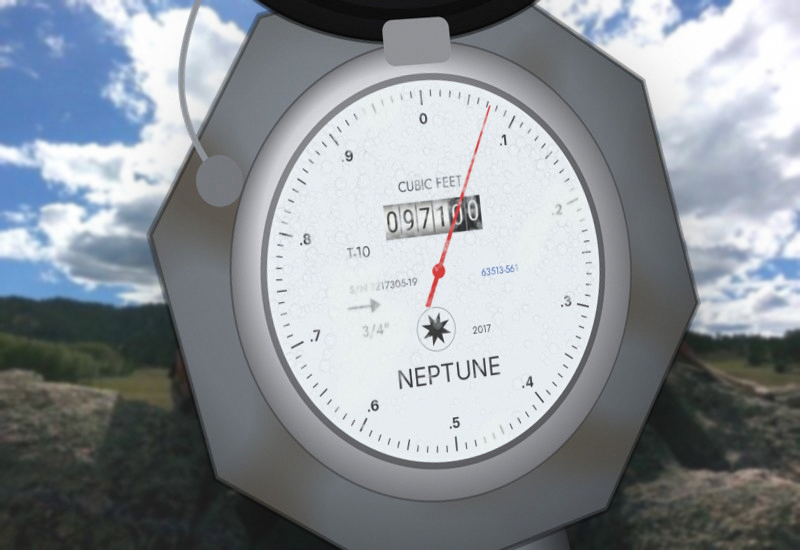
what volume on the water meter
97100.07 ft³
